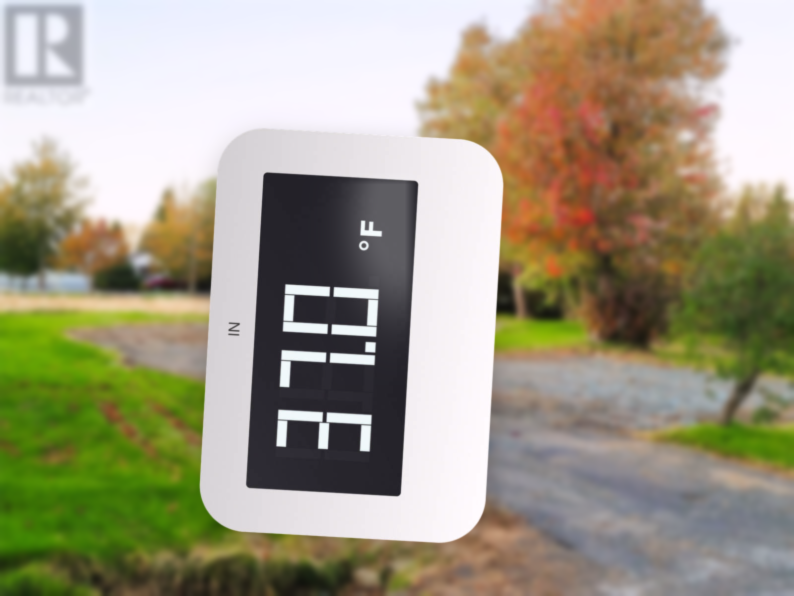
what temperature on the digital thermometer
37.0 °F
